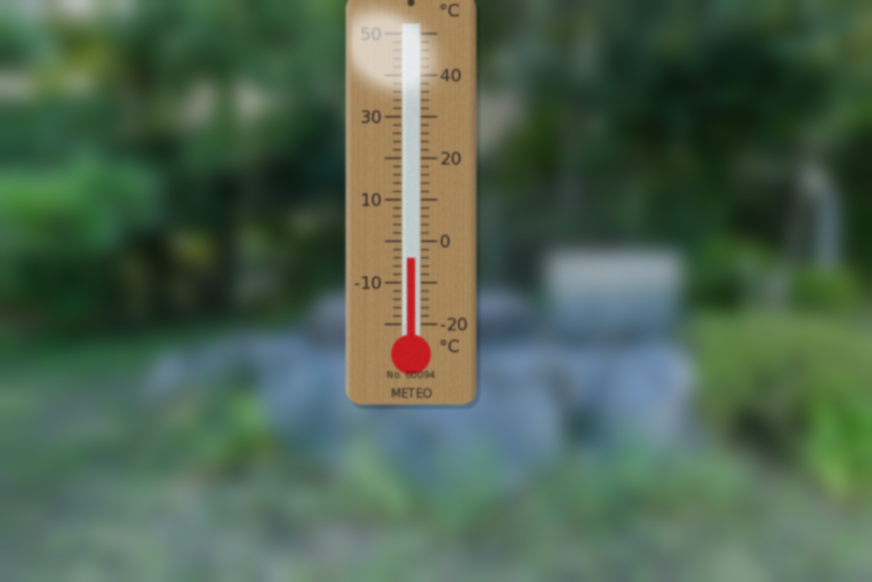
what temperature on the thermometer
-4 °C
